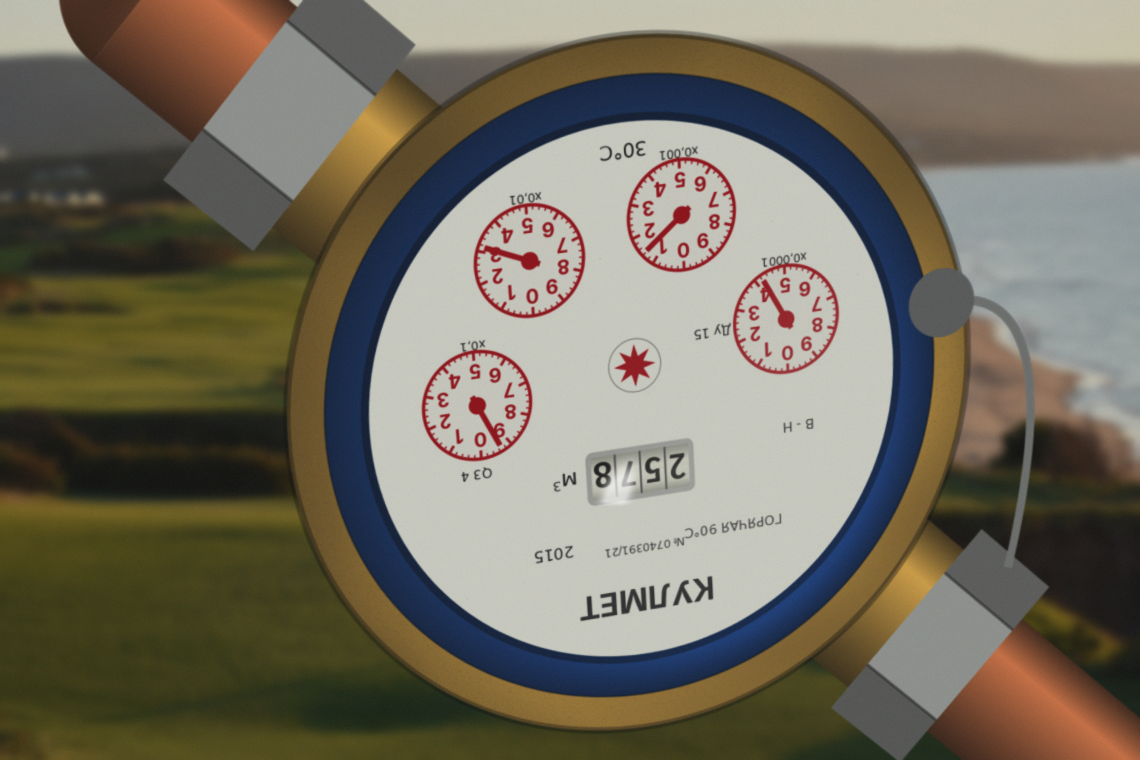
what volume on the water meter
2577.9314 m³
